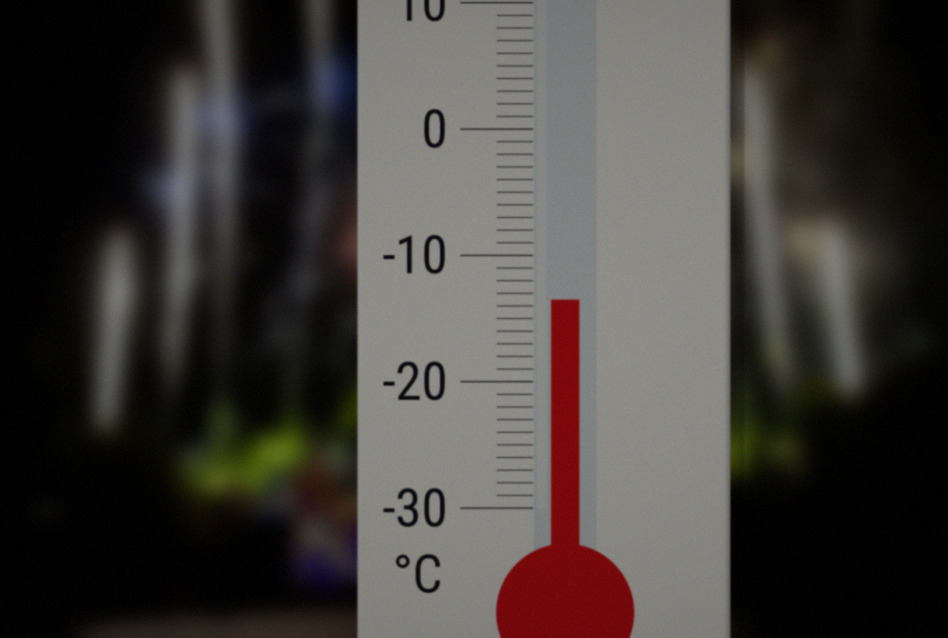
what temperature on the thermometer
-13.5 °C
